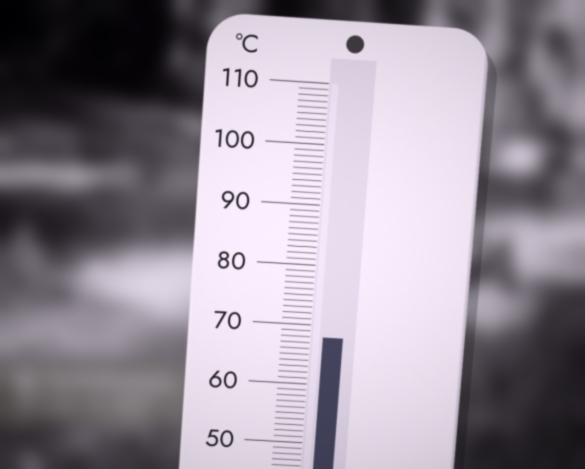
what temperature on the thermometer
68 °C
